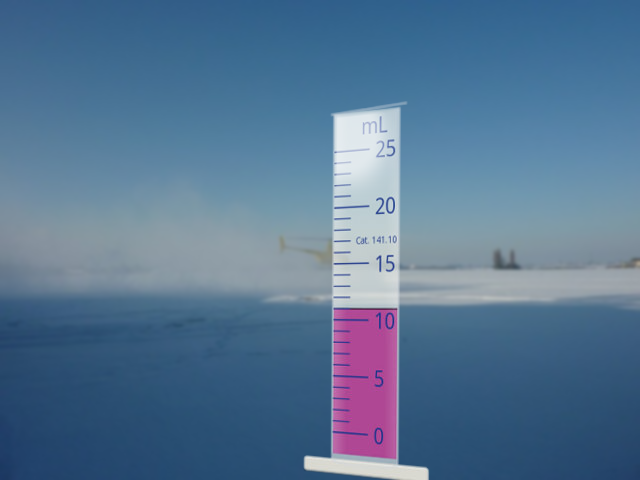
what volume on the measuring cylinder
11 mL
